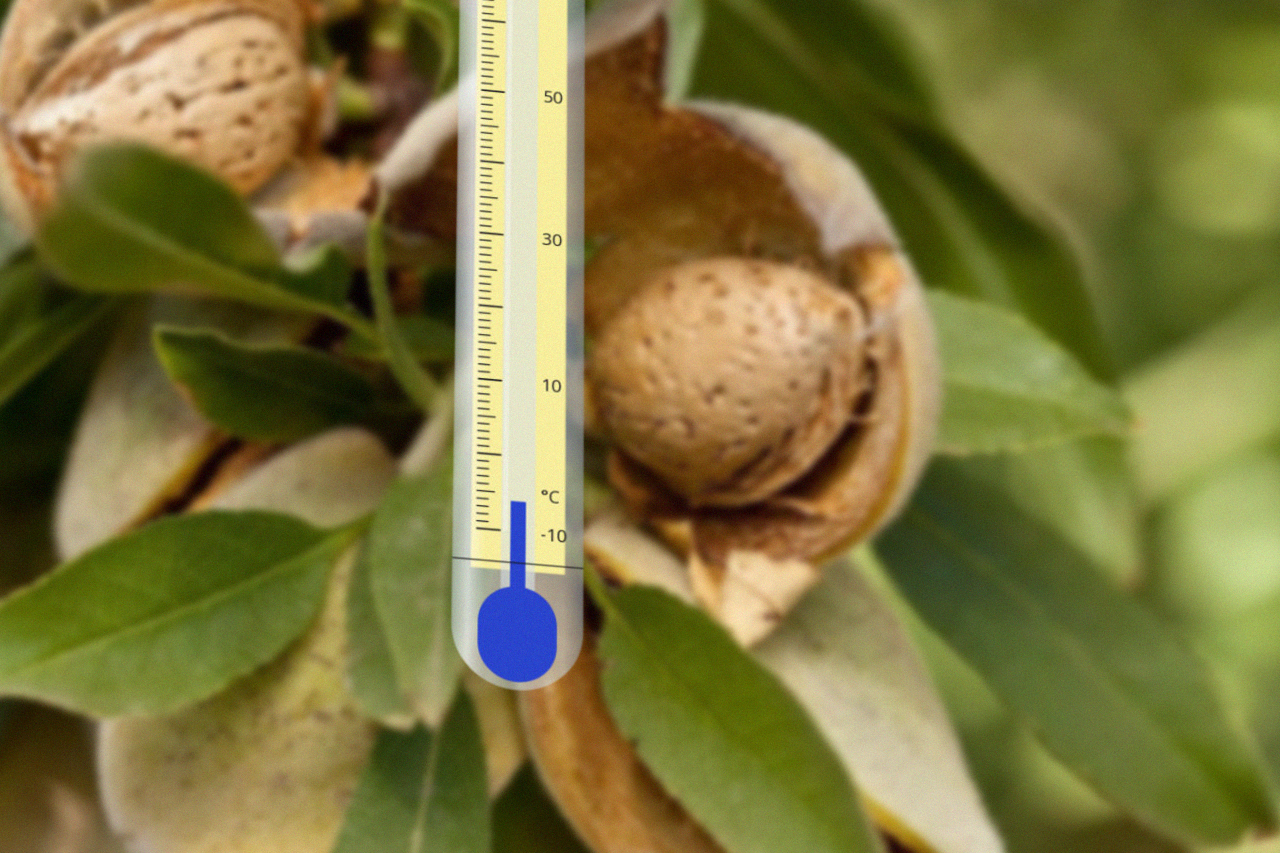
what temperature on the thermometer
-6 °C
